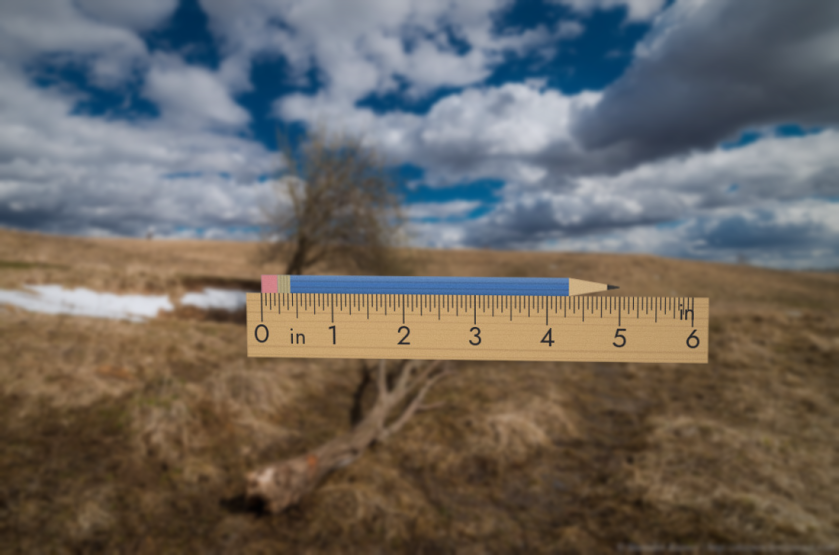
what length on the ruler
5 in
